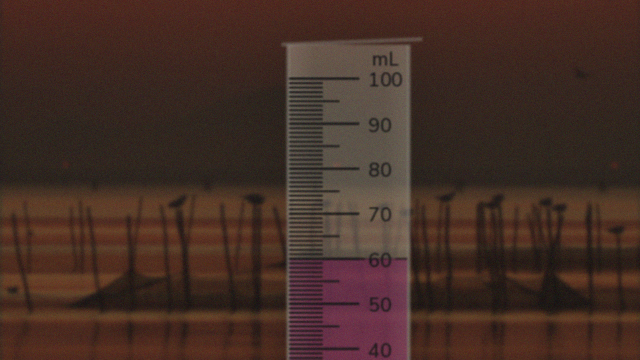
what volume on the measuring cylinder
60 mL
